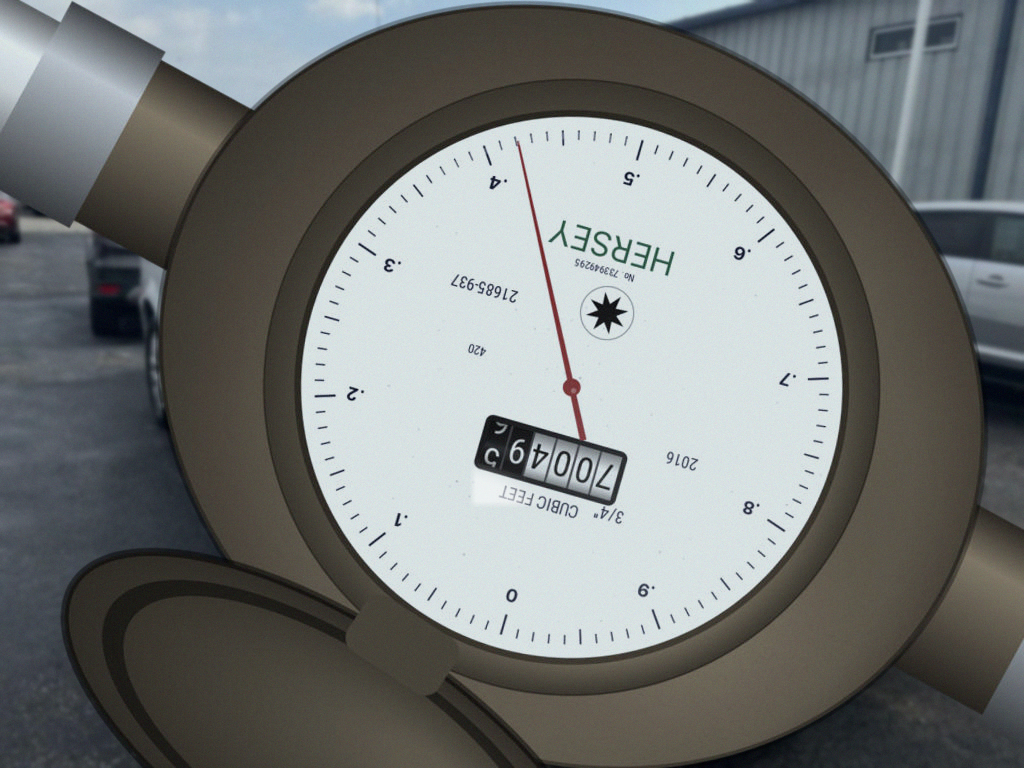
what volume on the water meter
700495.42 ft³
